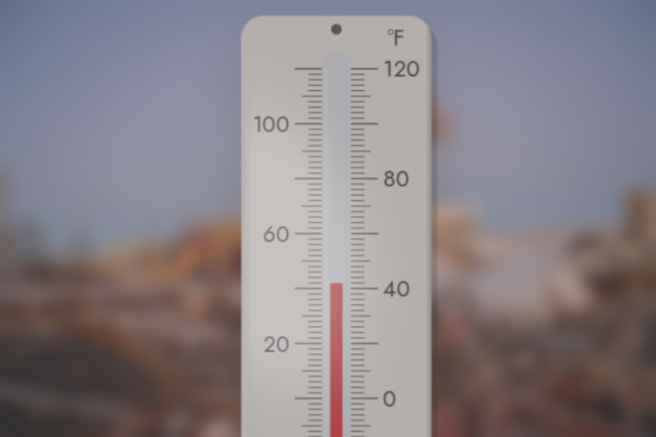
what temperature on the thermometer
42 °F
